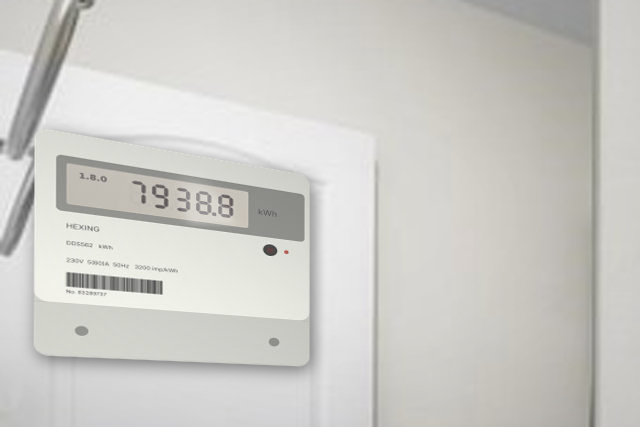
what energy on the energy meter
7938.8 kWh
